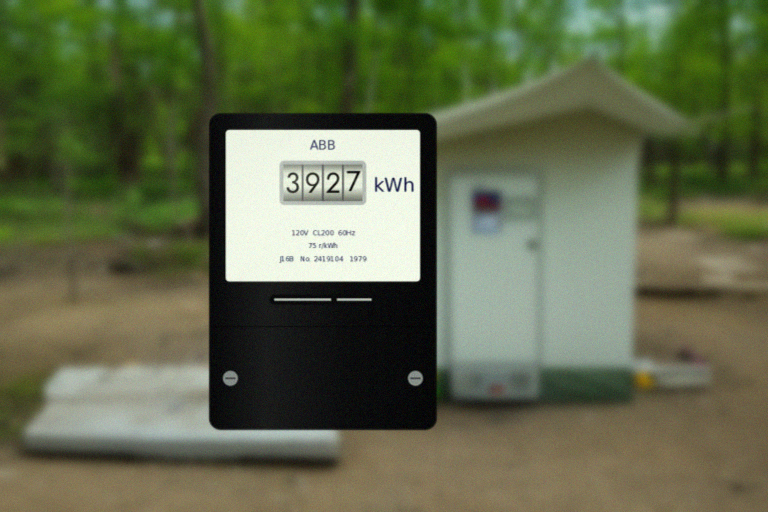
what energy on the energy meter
3927 kWh
